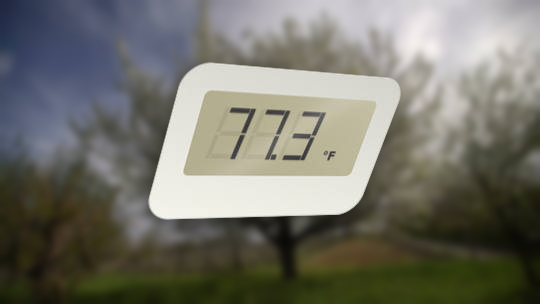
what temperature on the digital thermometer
77.3 °F
